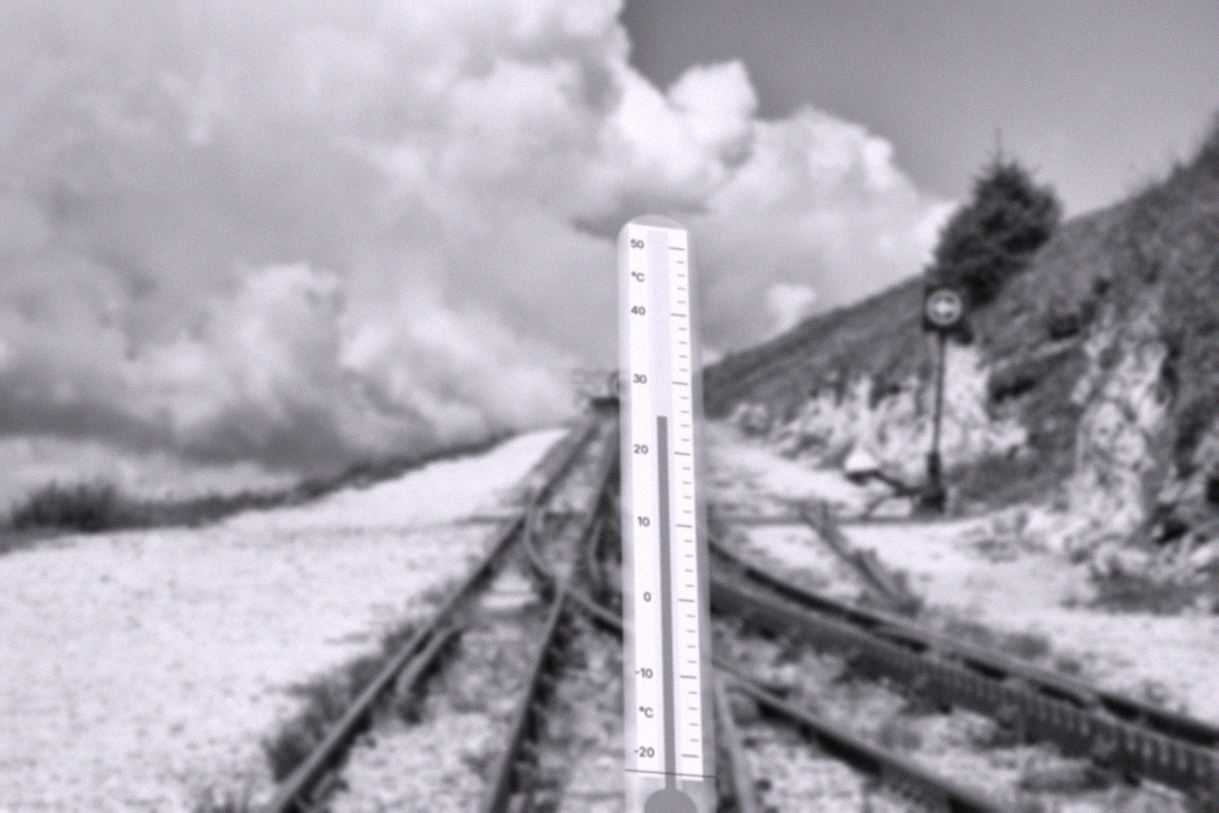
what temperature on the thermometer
25 °C
